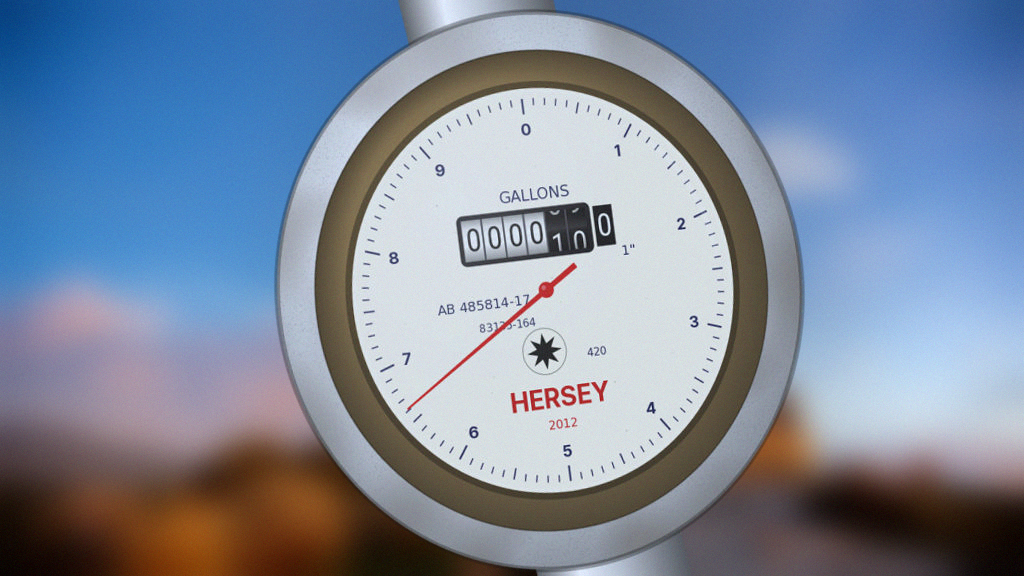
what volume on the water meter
96.6 gal
